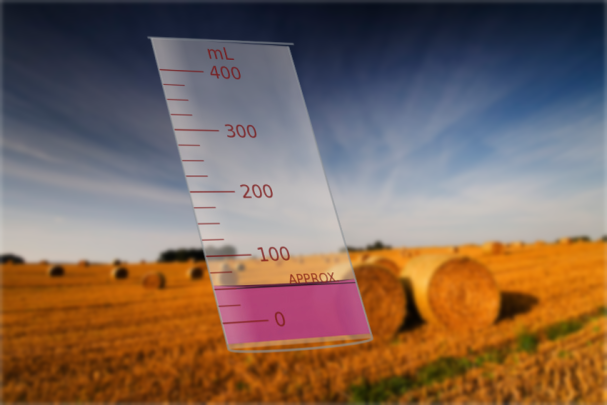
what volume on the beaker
50 mL
